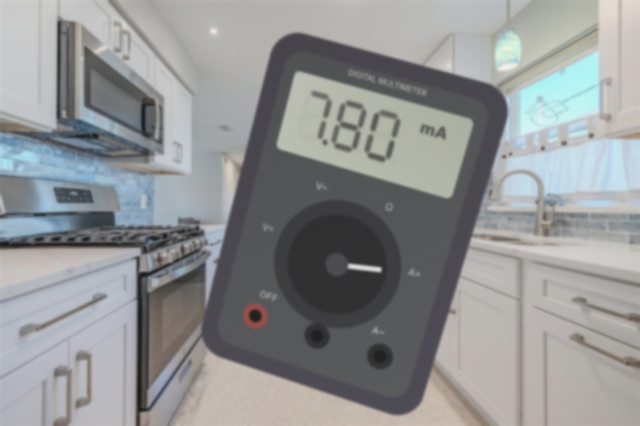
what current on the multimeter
7.80 mA
